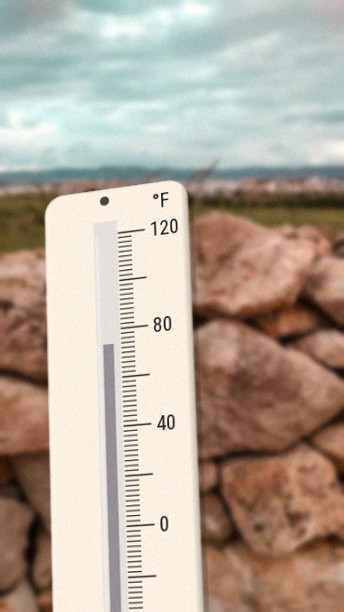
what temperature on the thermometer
74 °F
